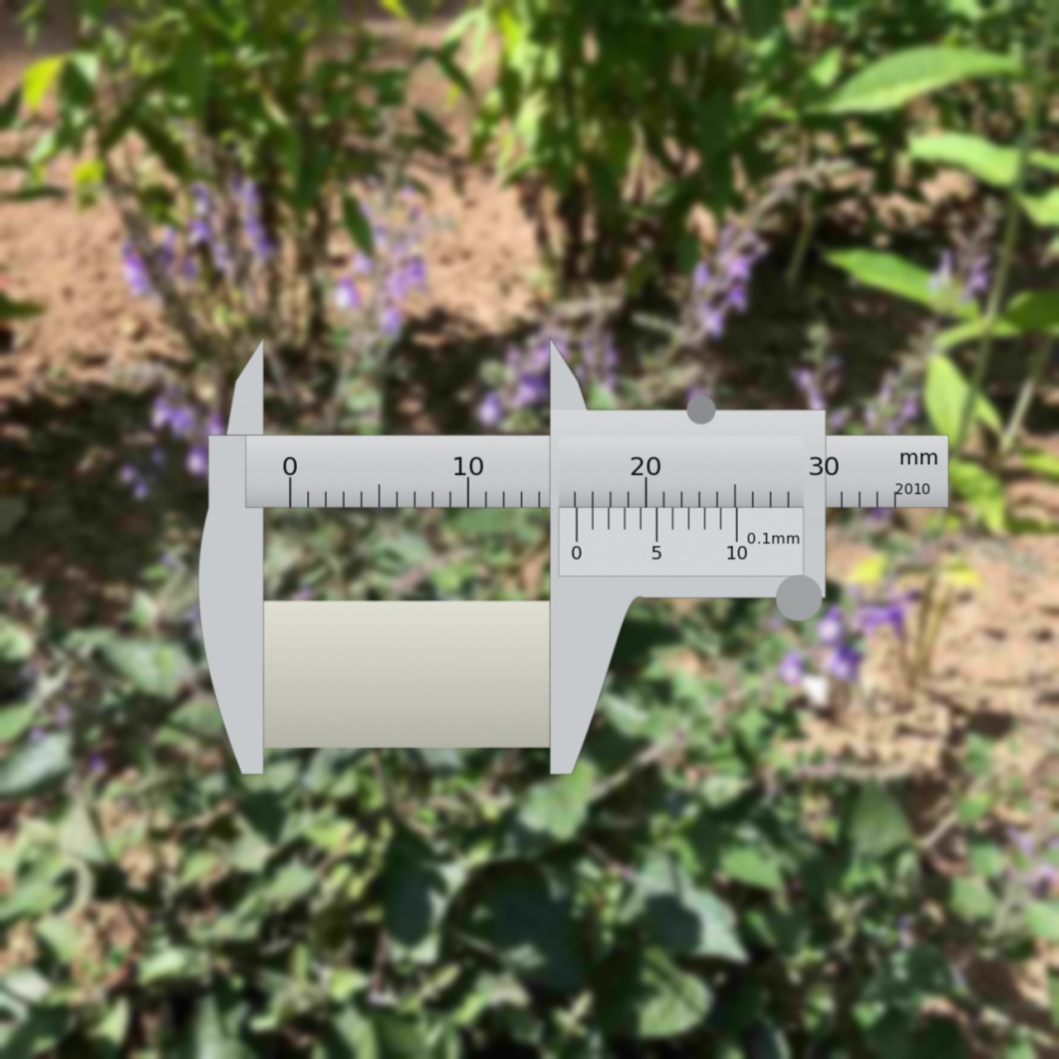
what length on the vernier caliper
16.1 mm
